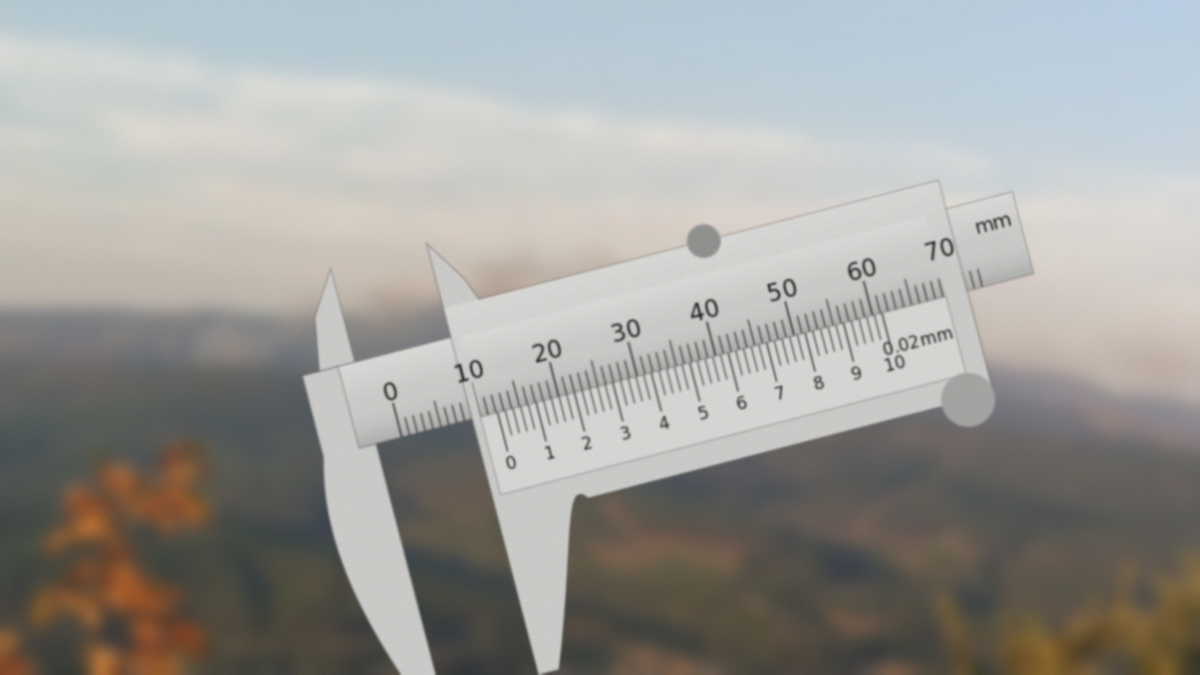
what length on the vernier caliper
12.2 mm
